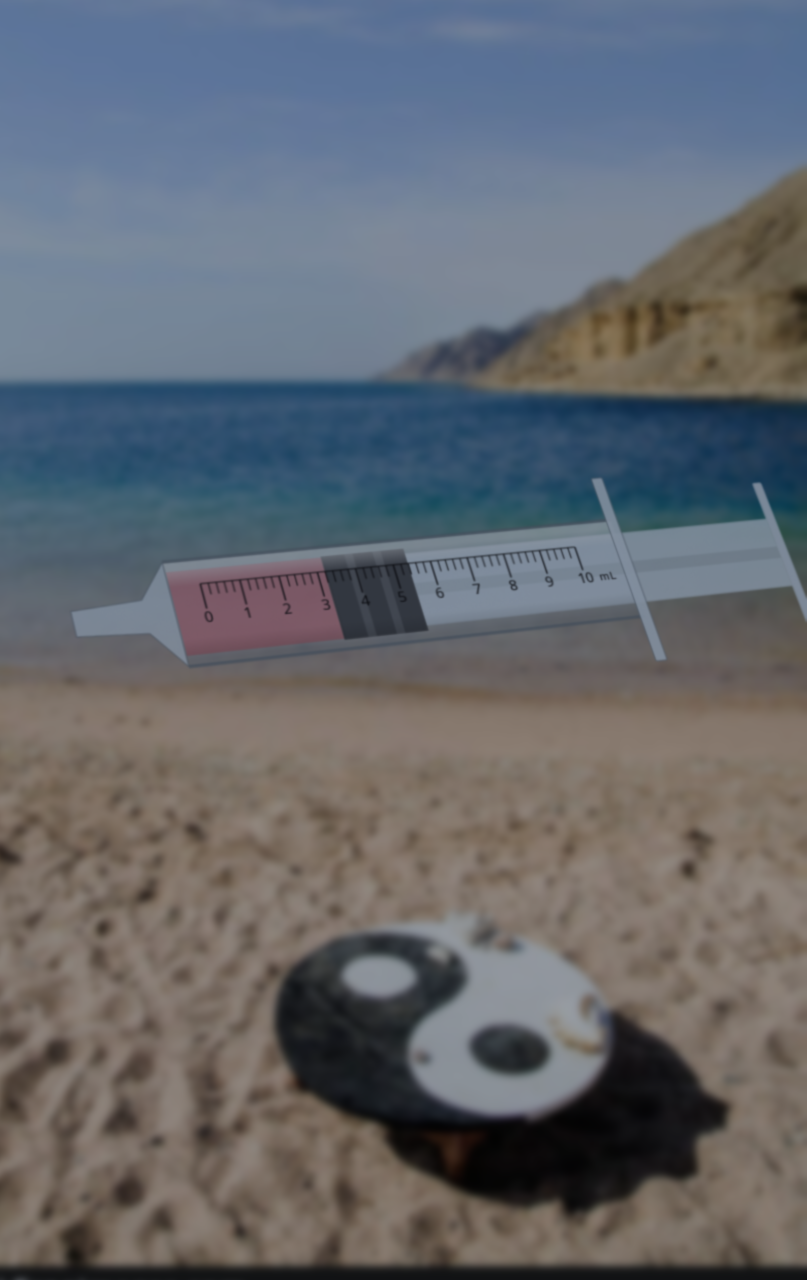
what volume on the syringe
3.2 mL
